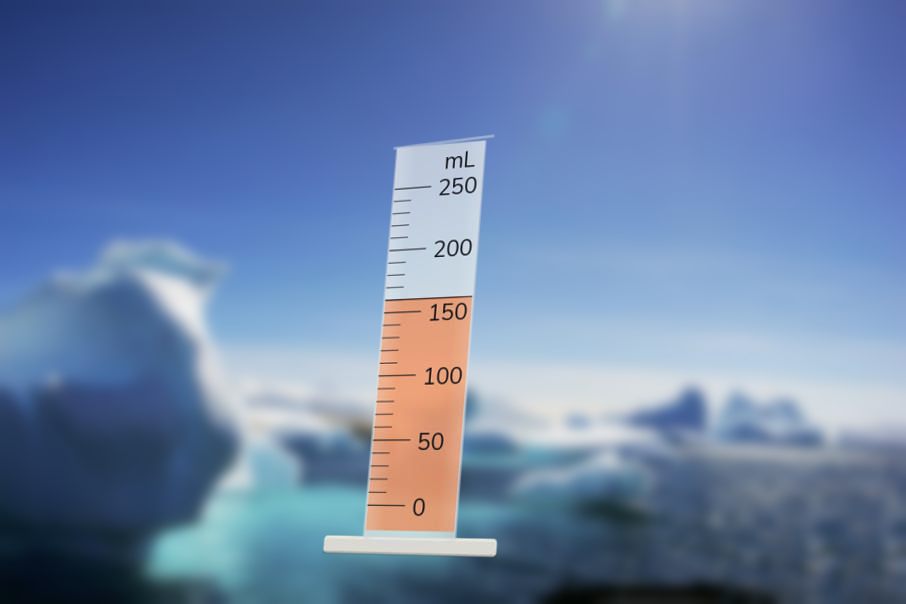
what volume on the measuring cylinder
160 mL
